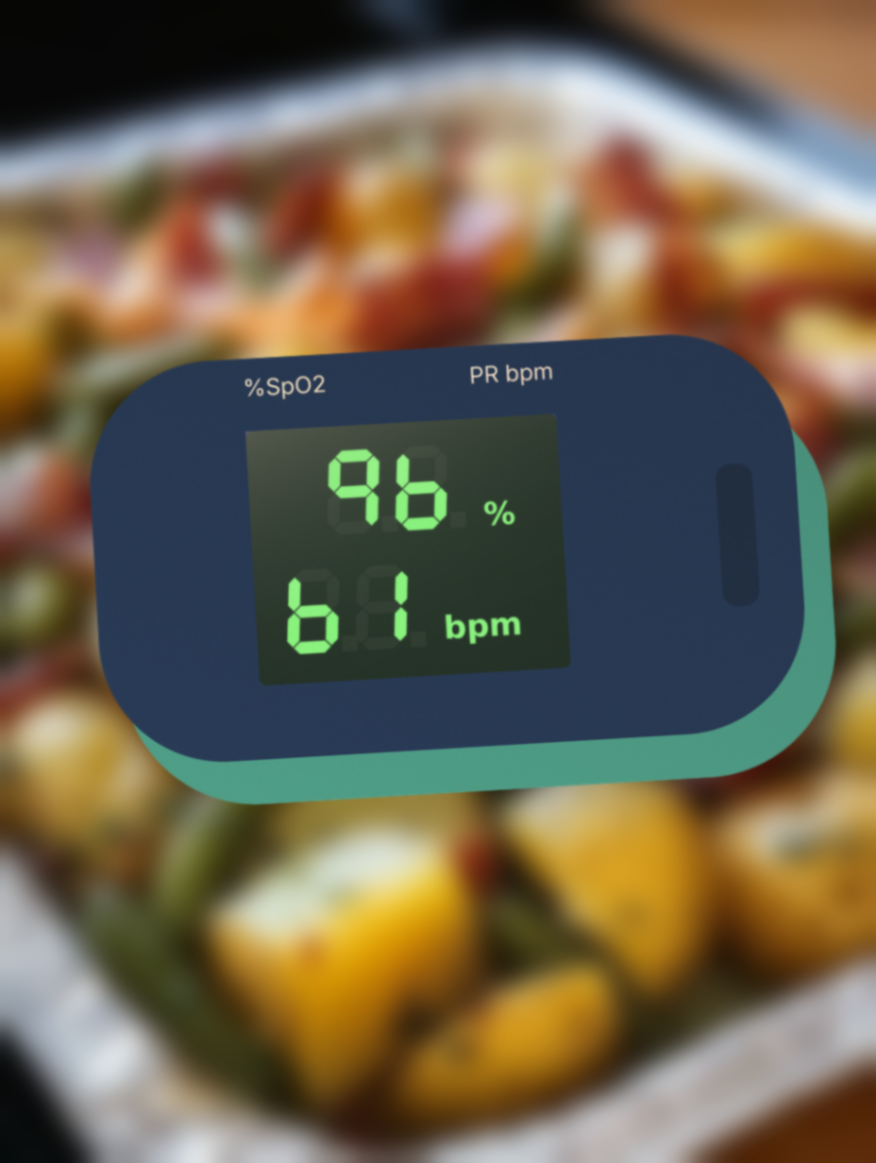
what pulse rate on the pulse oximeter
61 bpm
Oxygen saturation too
96 %
